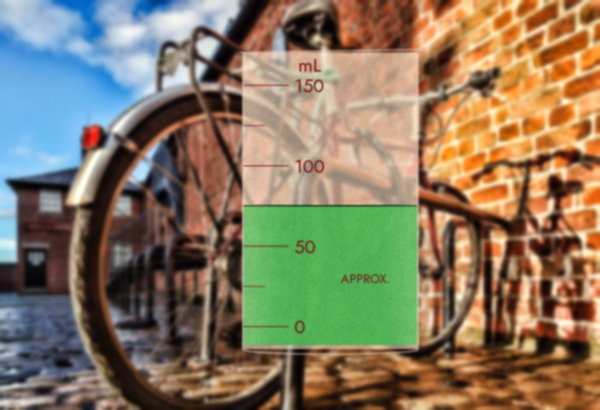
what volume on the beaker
75 mL
